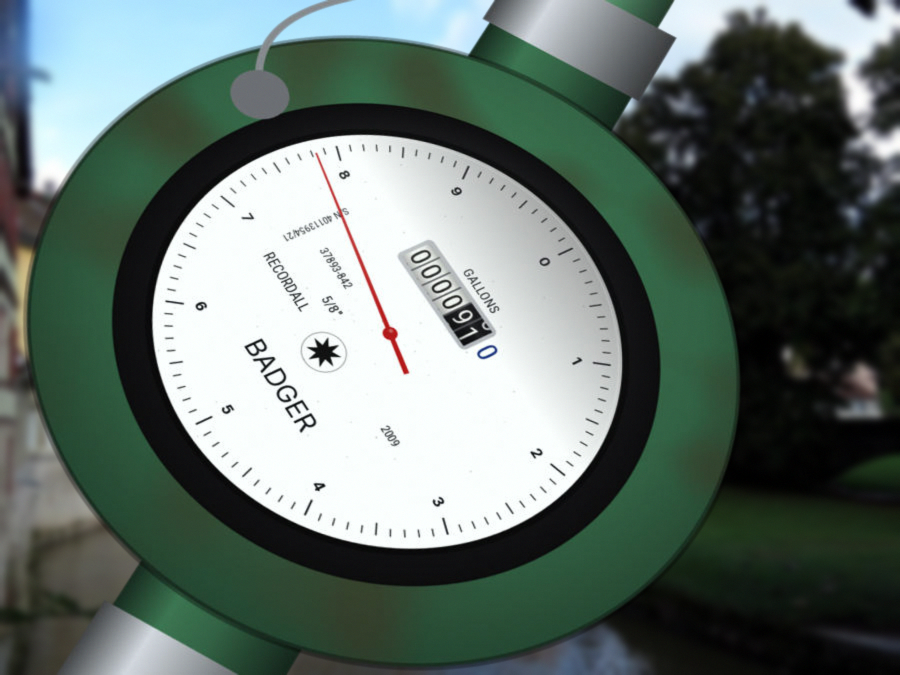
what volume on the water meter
907.8 gal
